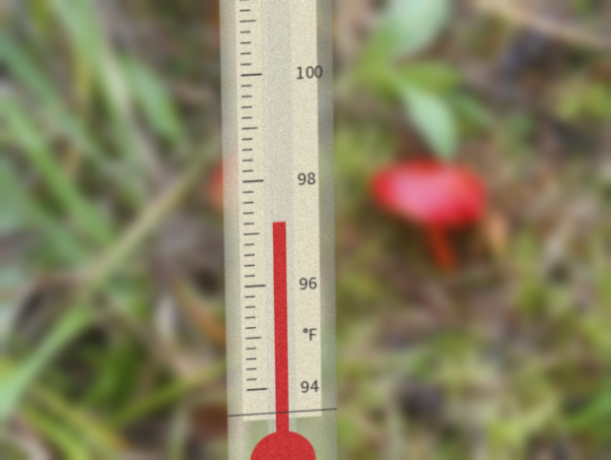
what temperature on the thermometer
97.2 °F
